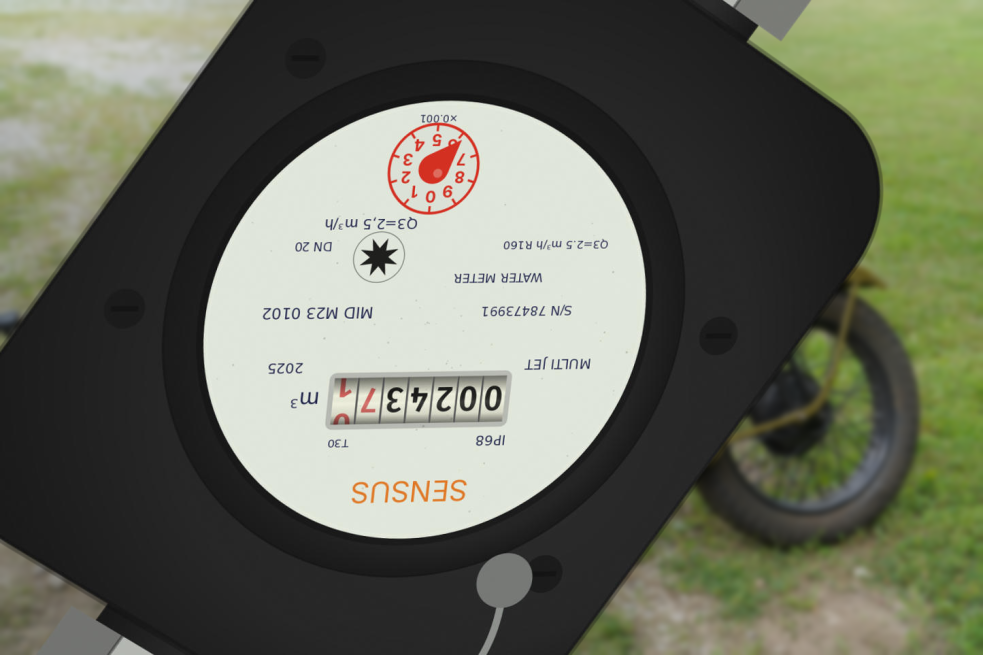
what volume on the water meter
243.706 m³
